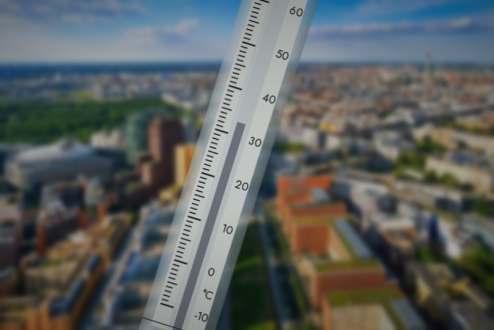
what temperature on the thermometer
33 °C
